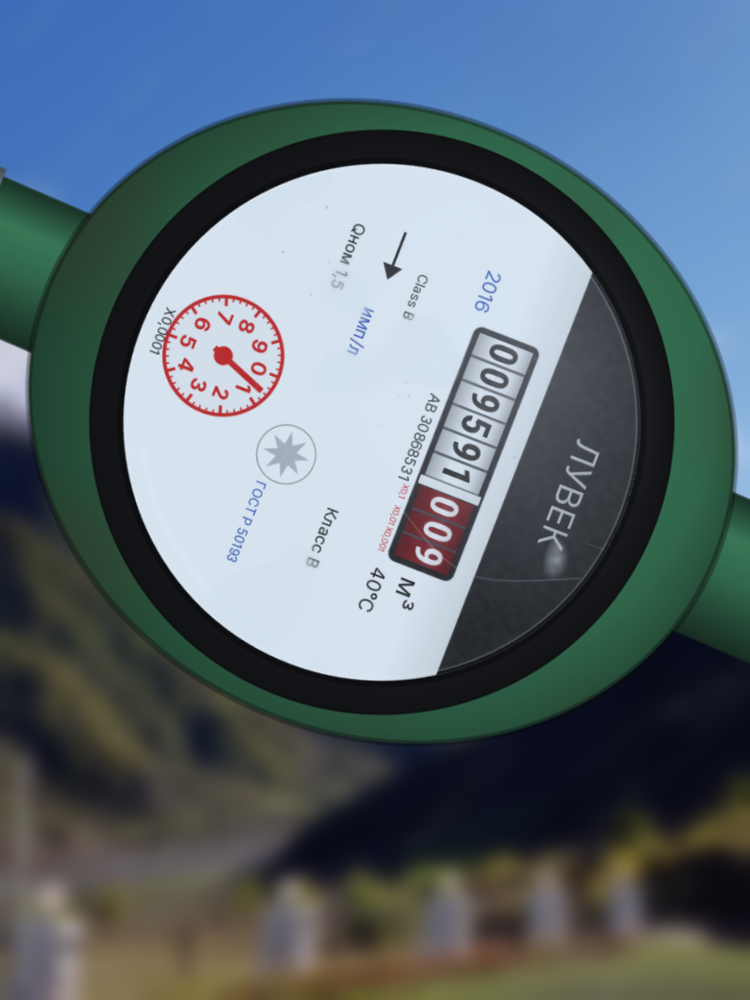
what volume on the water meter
9591.0090 m³
